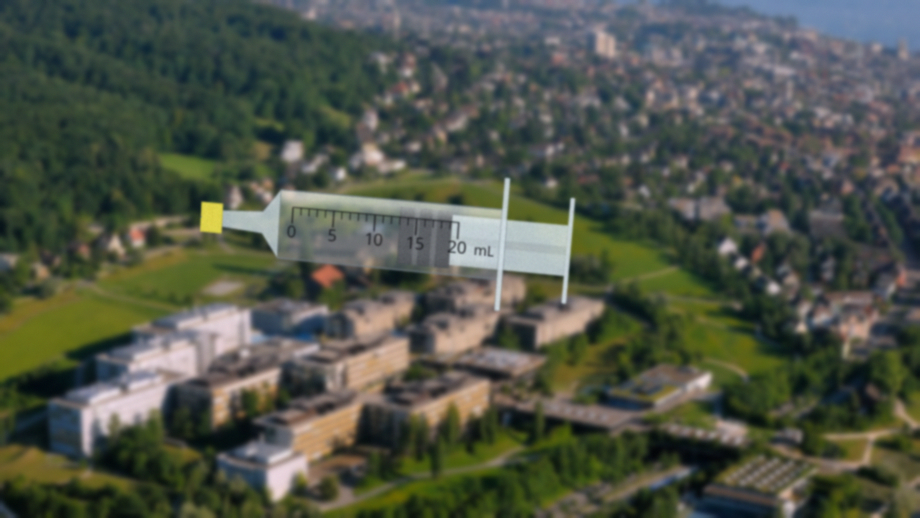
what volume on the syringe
13 mL
